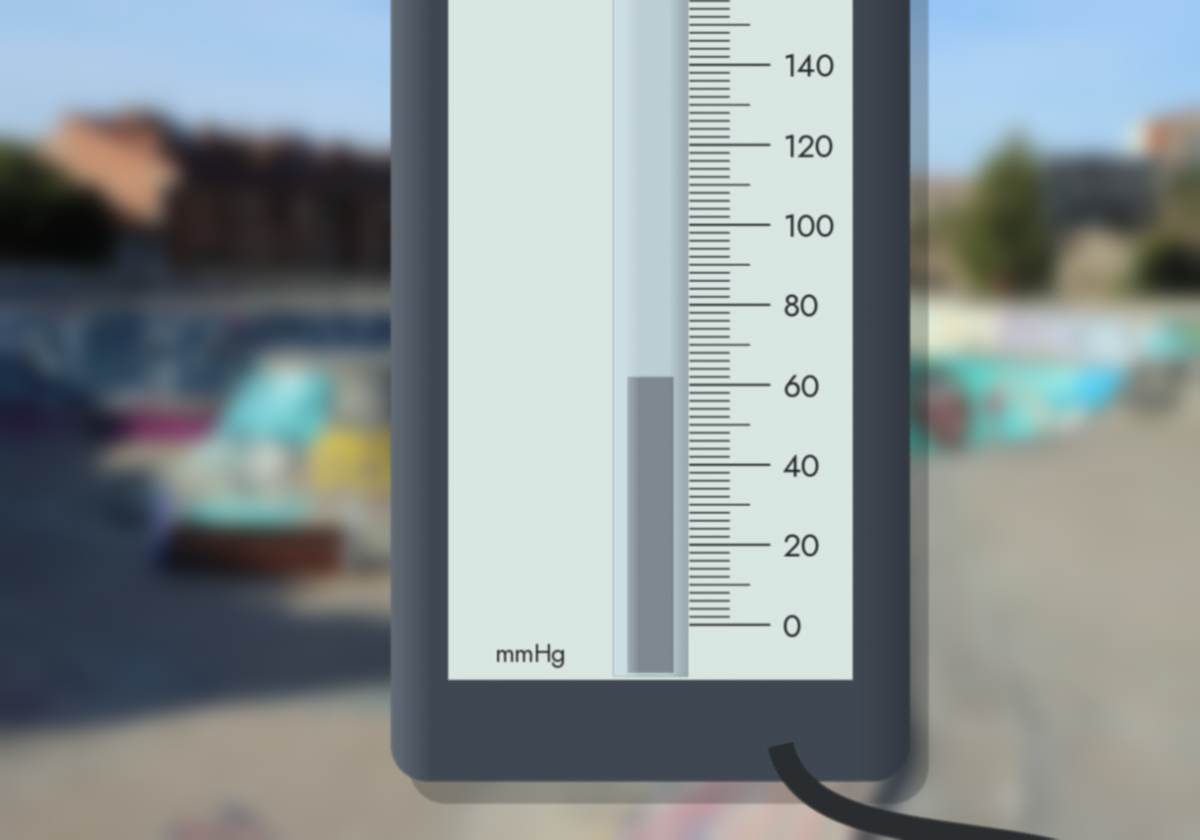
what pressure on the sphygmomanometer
62 mmHg
